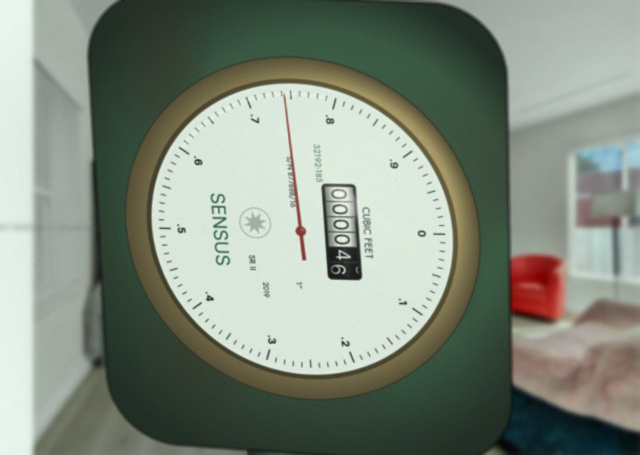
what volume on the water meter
45.74 ft³
